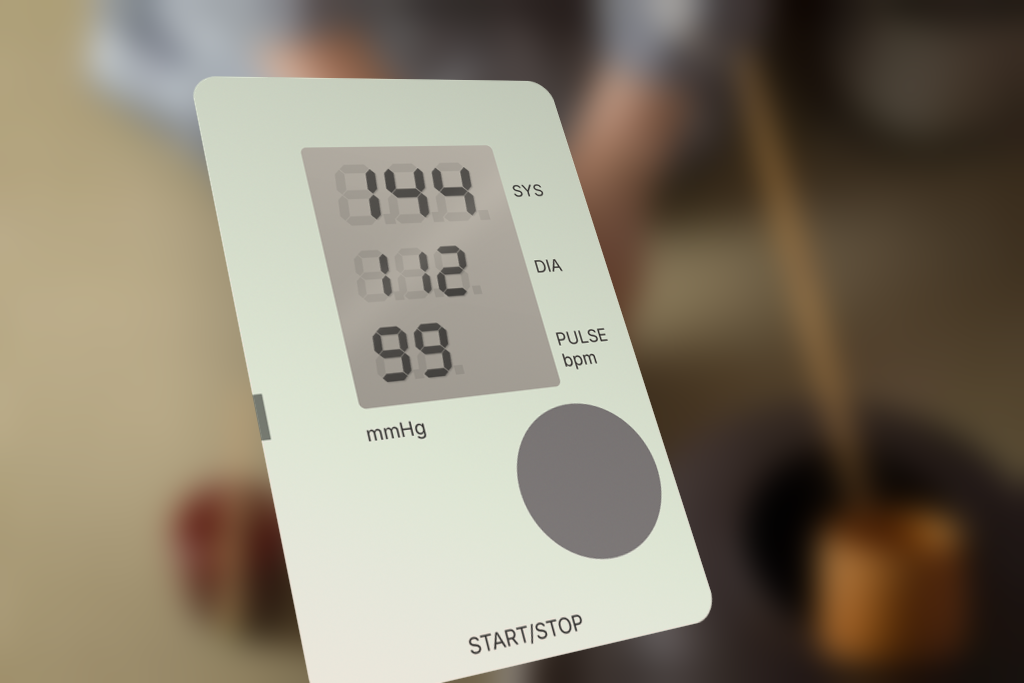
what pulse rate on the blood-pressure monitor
99 bpm
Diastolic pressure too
112 mmHg
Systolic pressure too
144 mmHg
